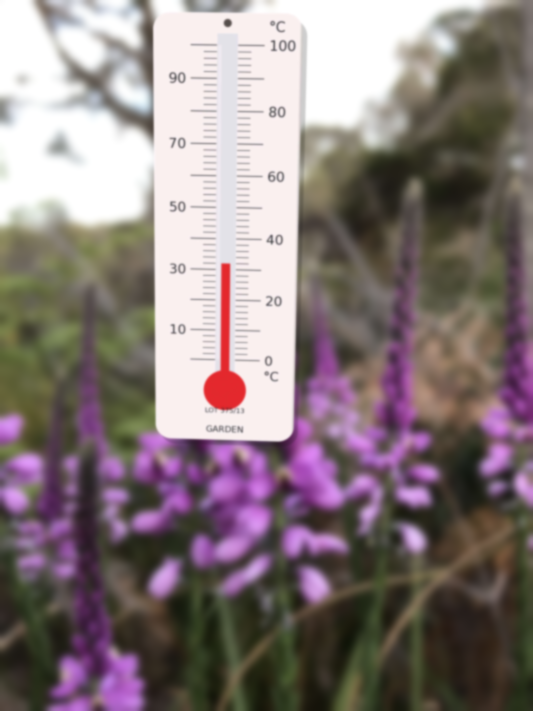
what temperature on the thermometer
32 °C
